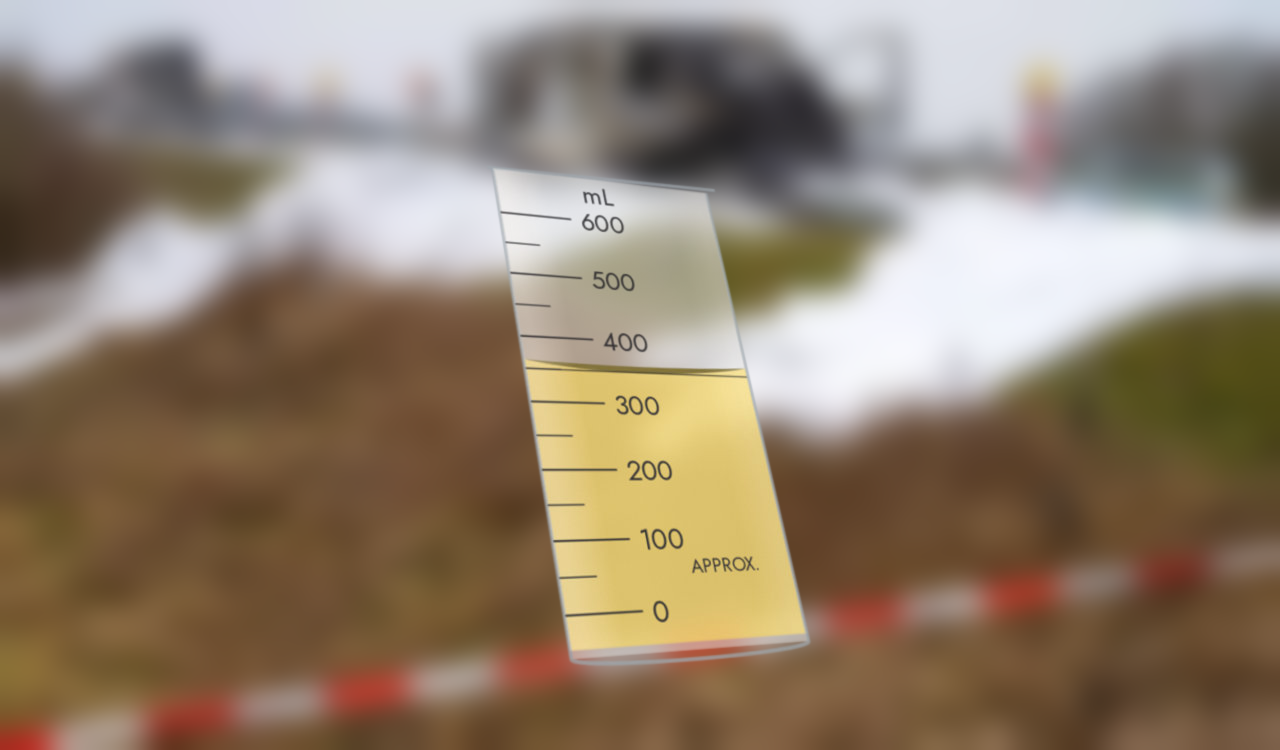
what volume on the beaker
350 mL
